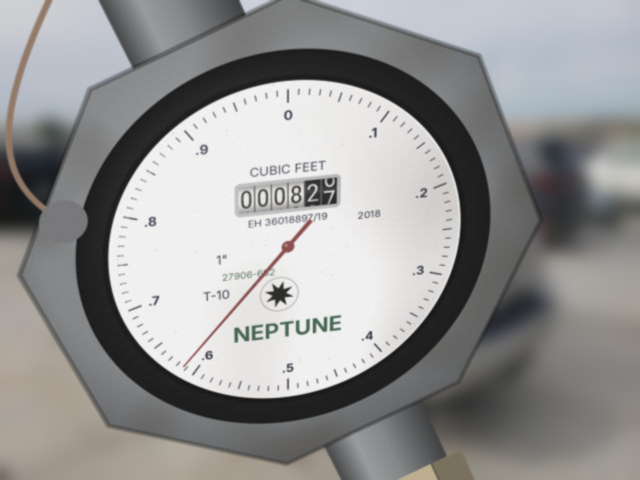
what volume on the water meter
826.61 ft³
